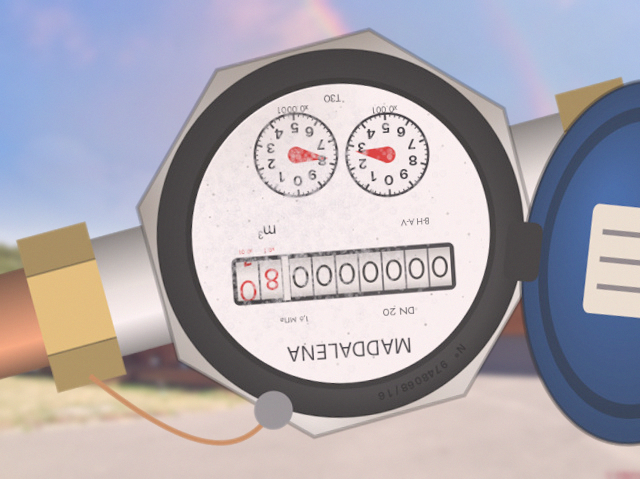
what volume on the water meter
0.8027 m³
